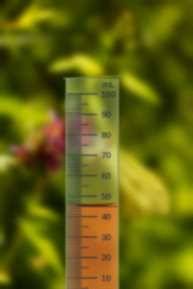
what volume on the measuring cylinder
45 mL
